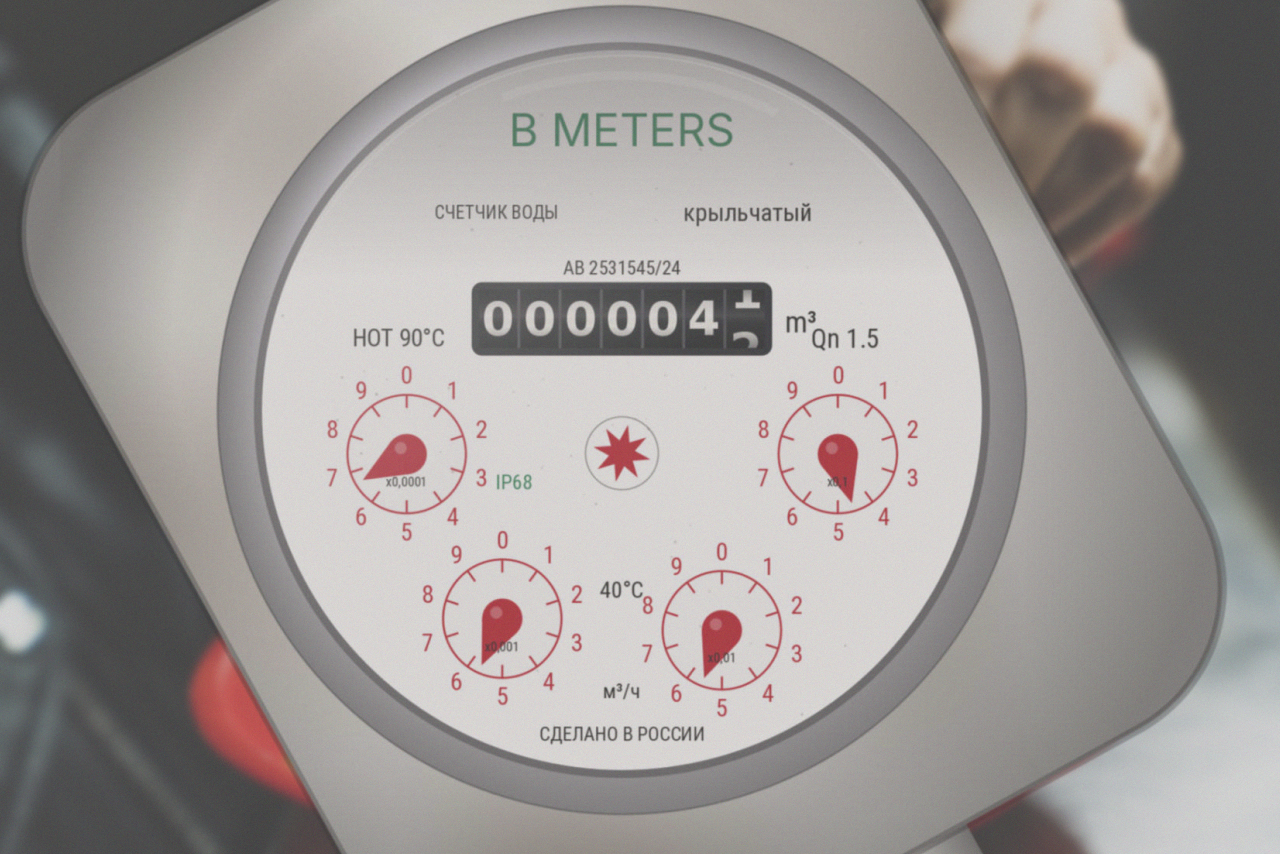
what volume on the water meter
41.4556 m³
